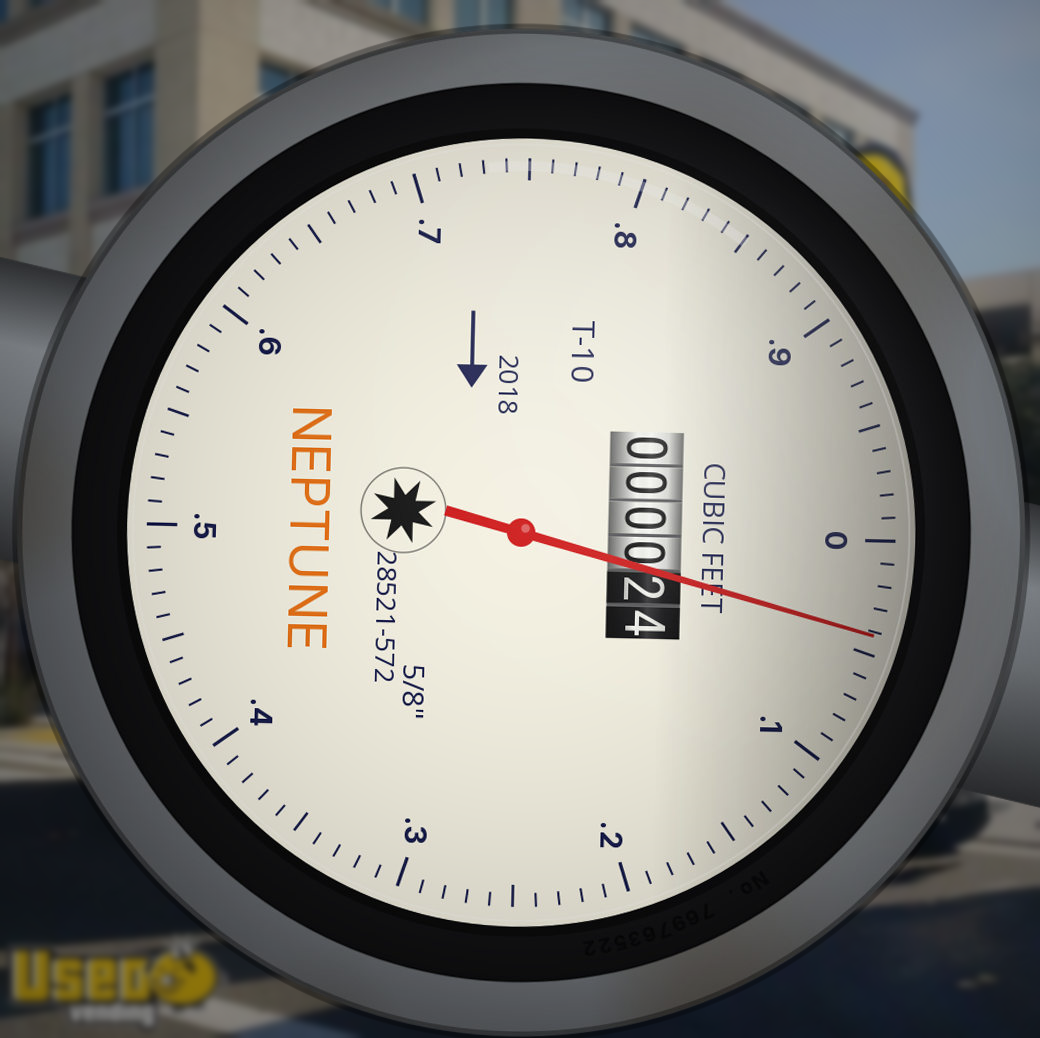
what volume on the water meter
24.04 ft³
